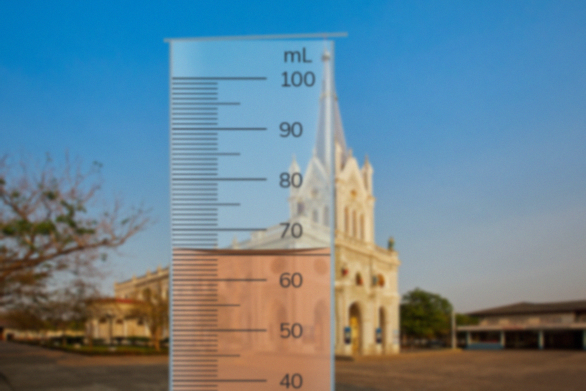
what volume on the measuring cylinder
65 mL
